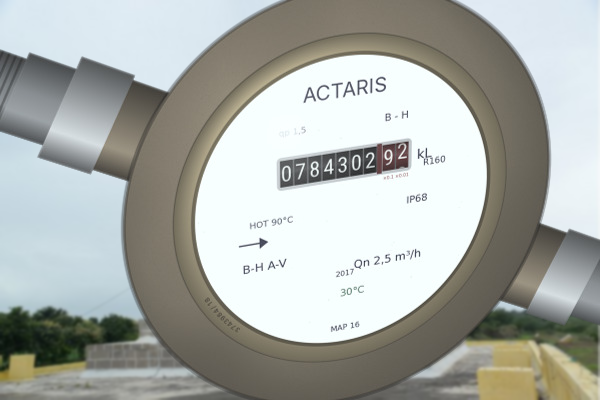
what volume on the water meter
784302.92 kL
